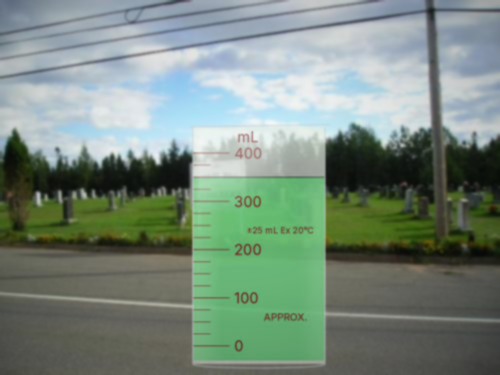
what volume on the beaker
350 mL
